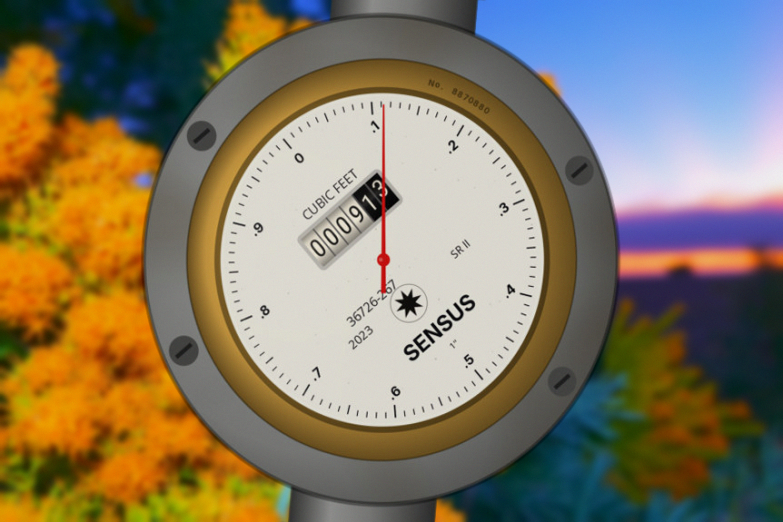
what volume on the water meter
913.11 ft³
